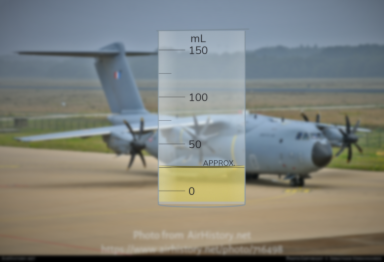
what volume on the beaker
25 mL
